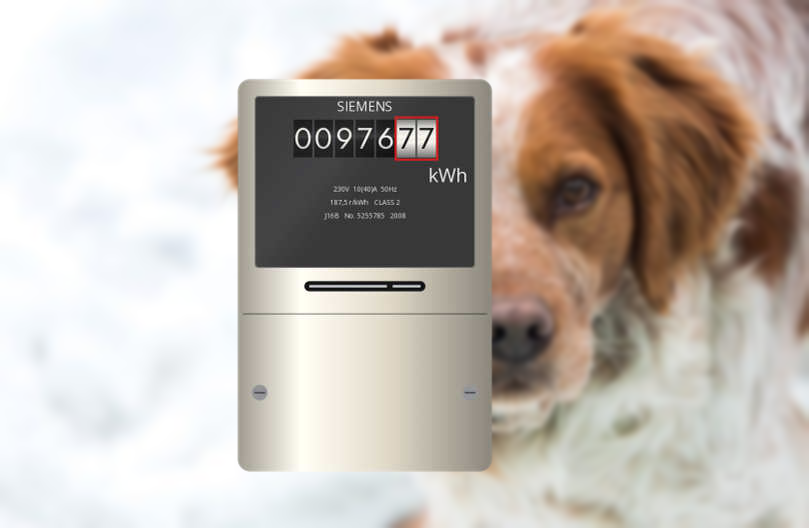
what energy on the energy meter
976.77 kWh
